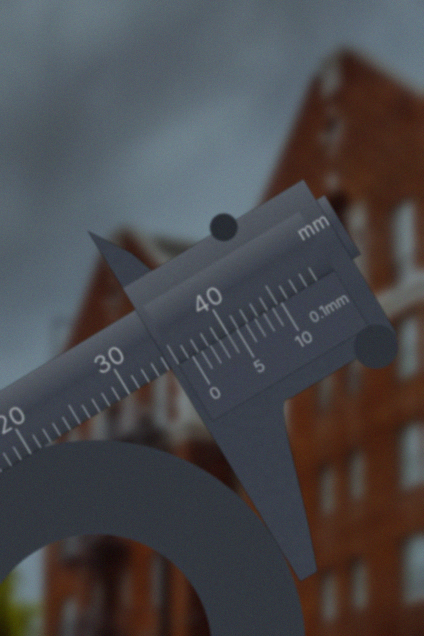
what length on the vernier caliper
36.4 mm
